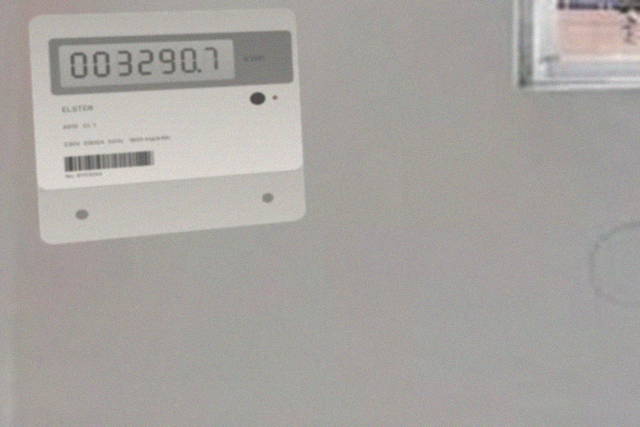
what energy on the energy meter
3290.7 kWh
